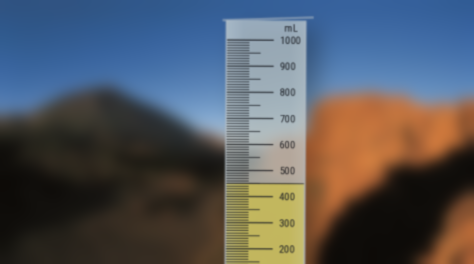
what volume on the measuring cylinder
450 mL
